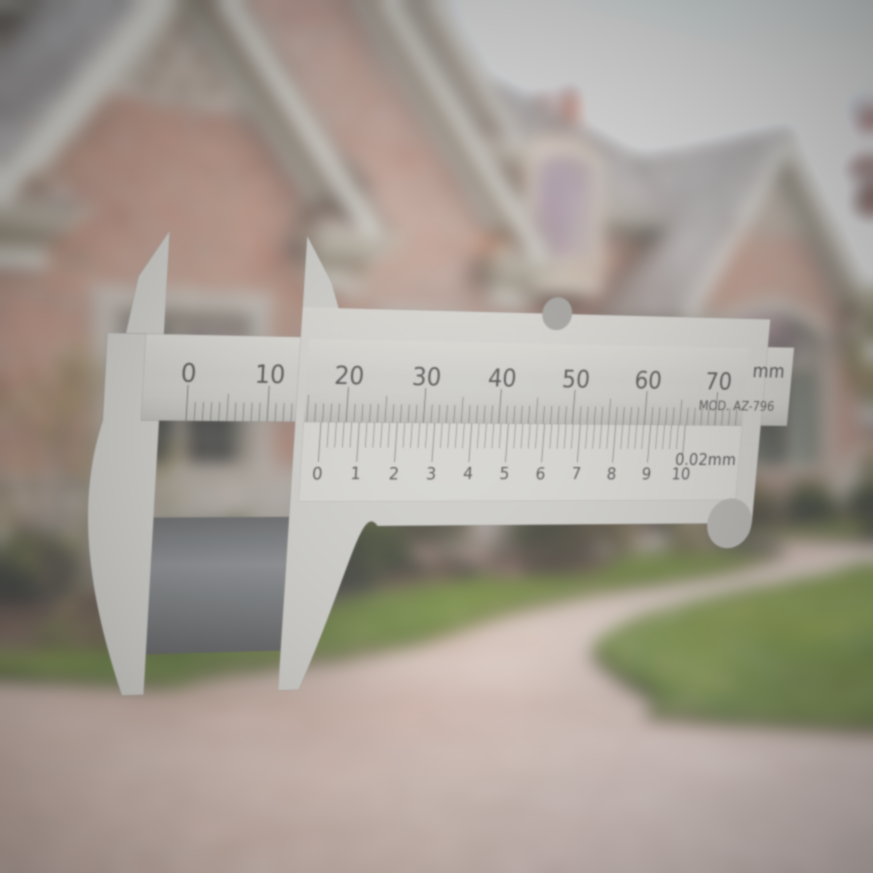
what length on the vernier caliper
16.8 mm
